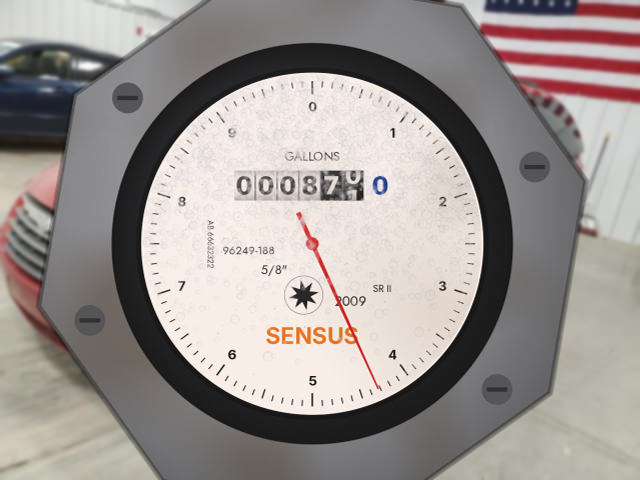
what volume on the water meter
8704.3 gal
